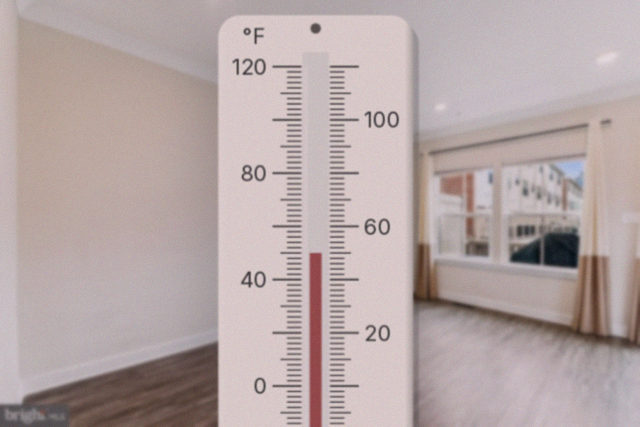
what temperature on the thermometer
50 °F
